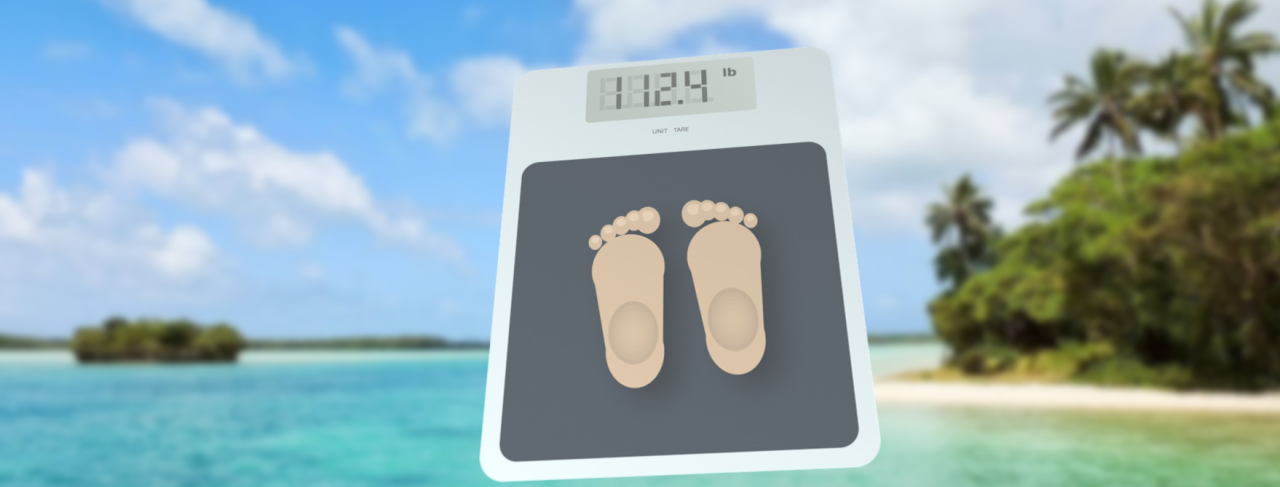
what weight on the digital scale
112.4 lb
